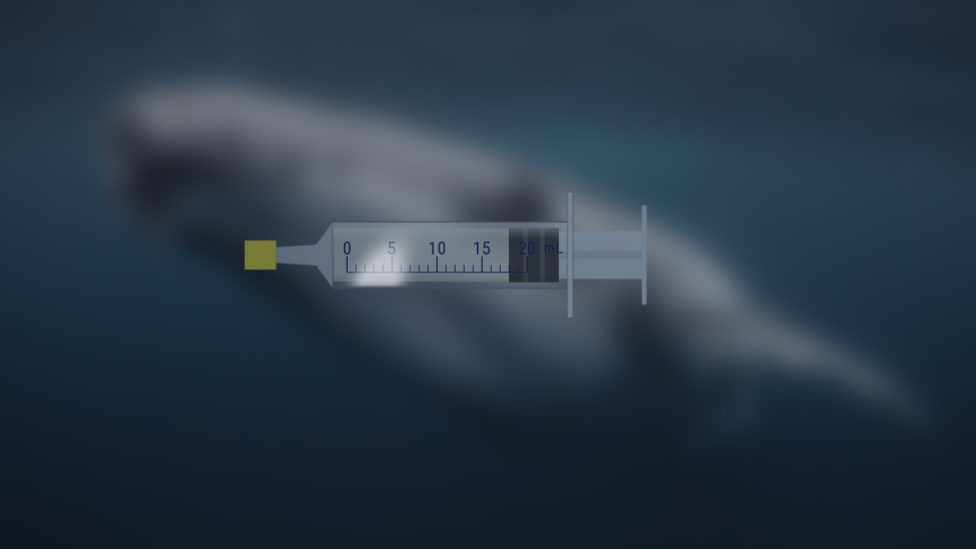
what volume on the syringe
18 mL
